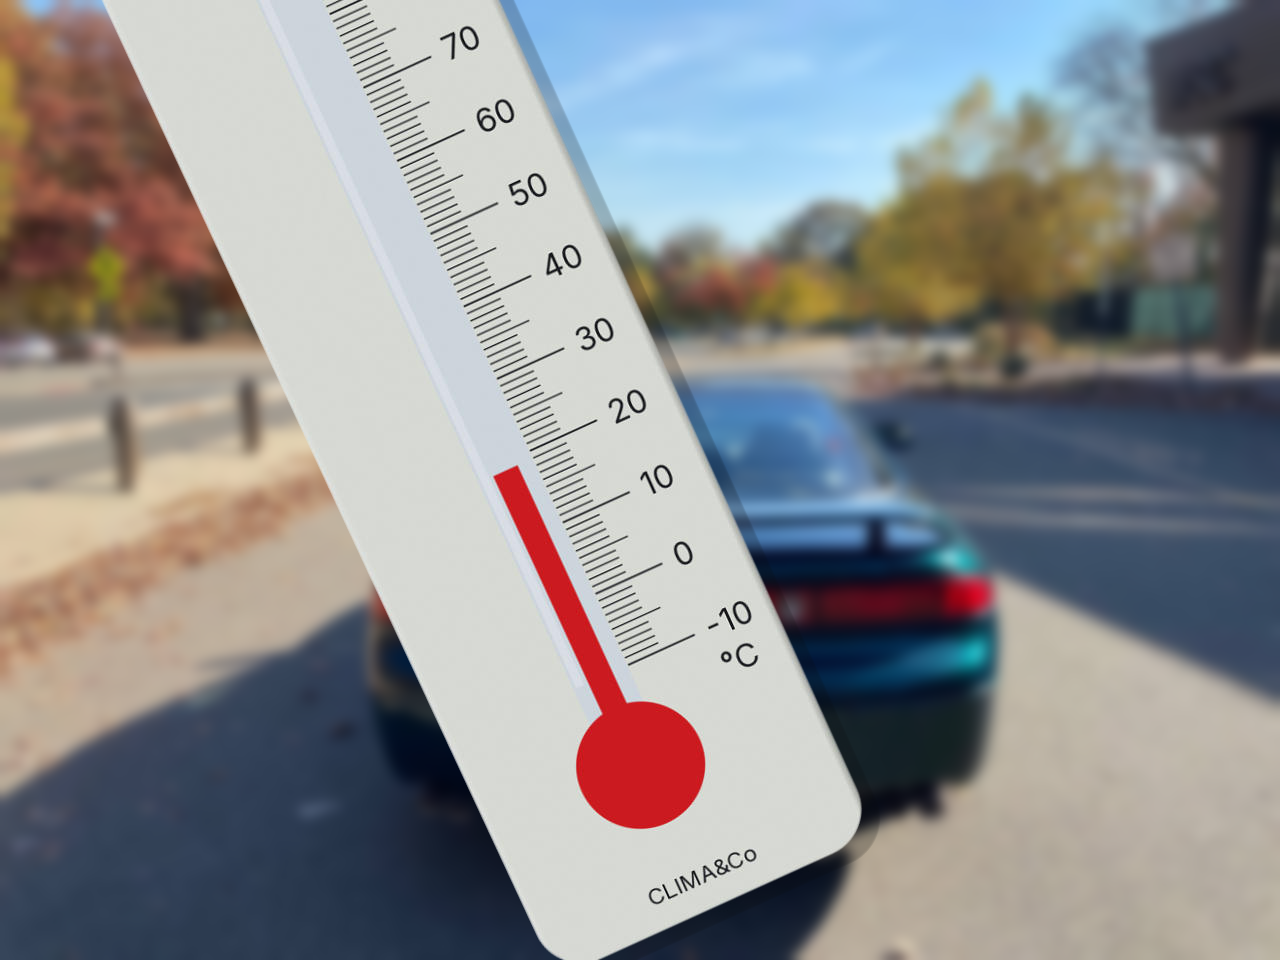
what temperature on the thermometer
19 °C
